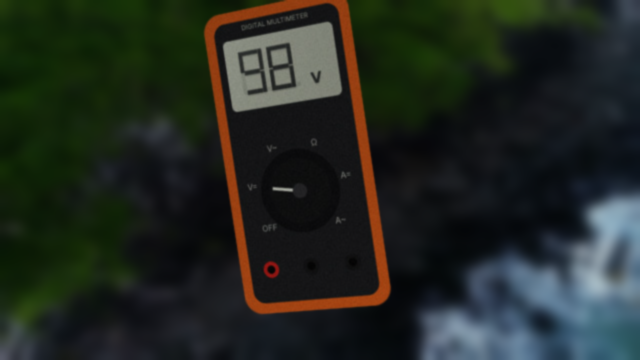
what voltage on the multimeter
98 V
